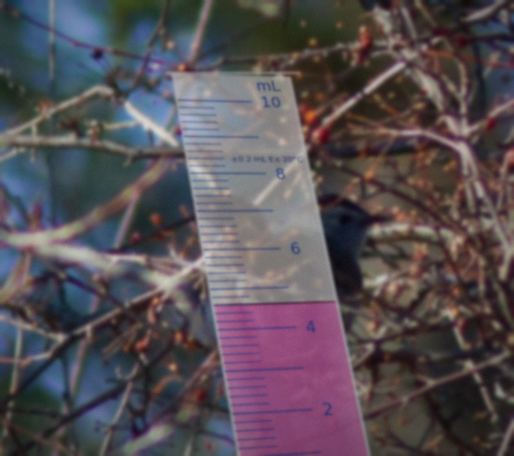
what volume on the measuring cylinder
4.6 mL
